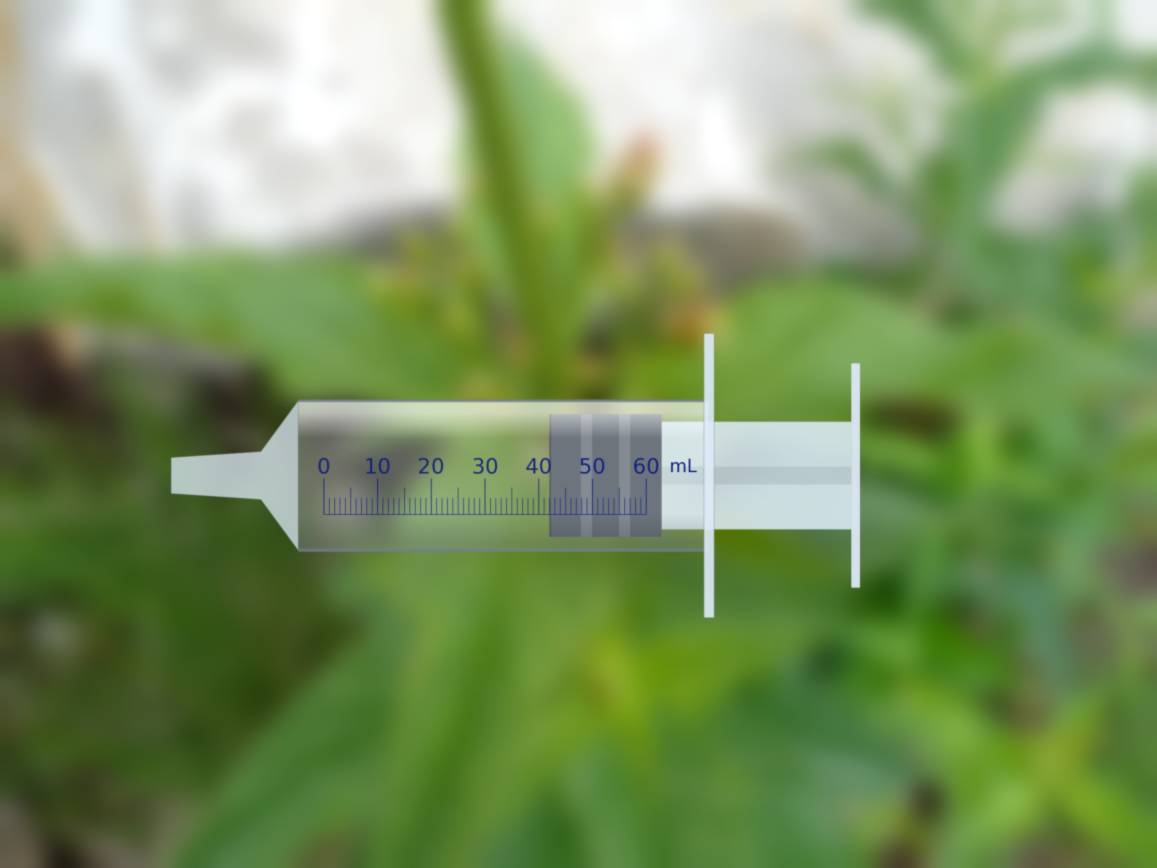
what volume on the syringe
42 mL
